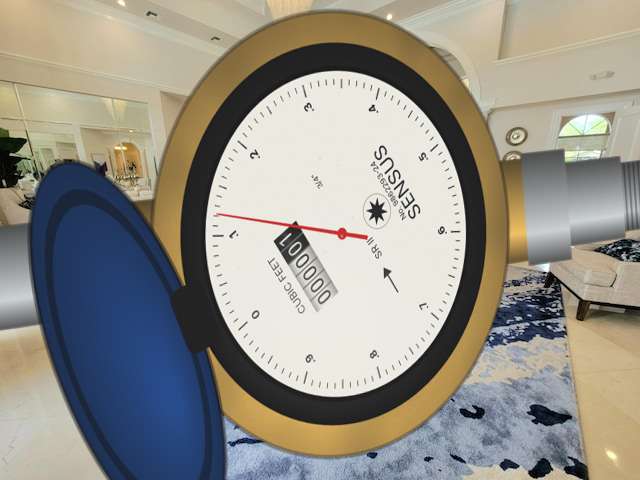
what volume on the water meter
1.12 ft³
